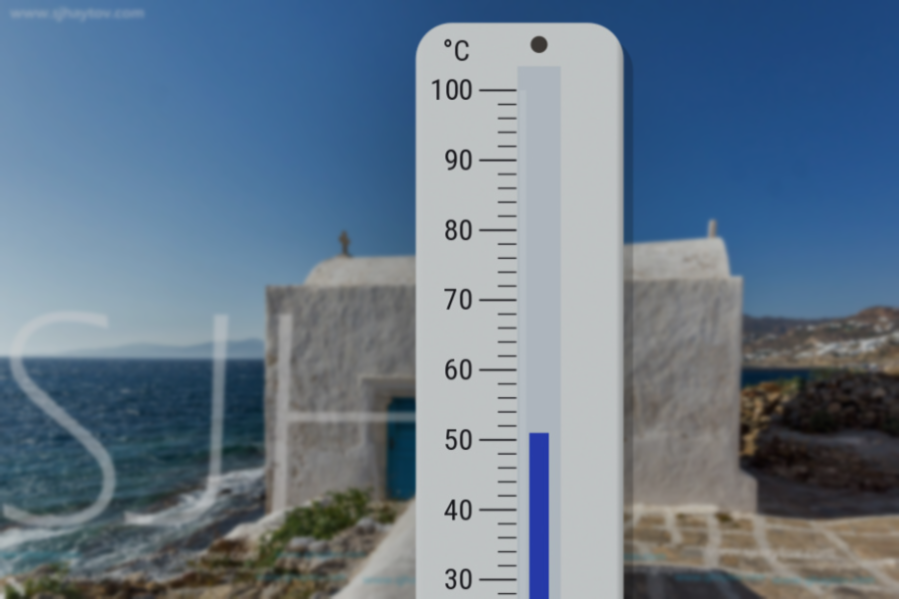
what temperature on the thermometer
51 °C
